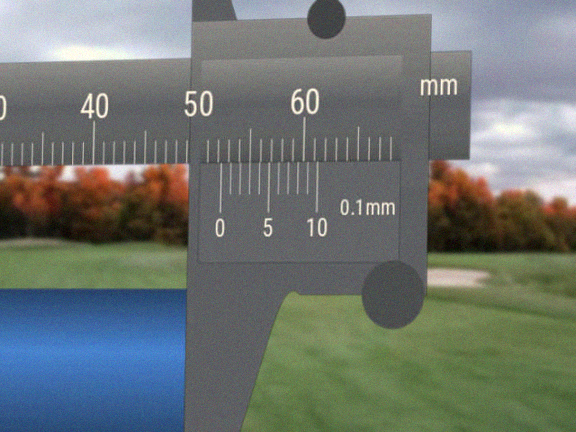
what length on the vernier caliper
52.3 mm
